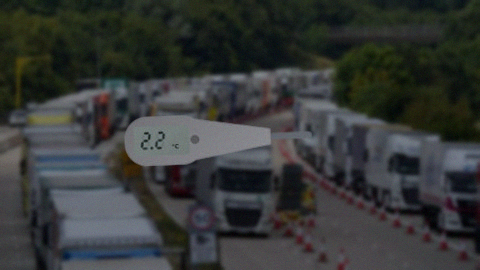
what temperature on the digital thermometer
2.2 °C
